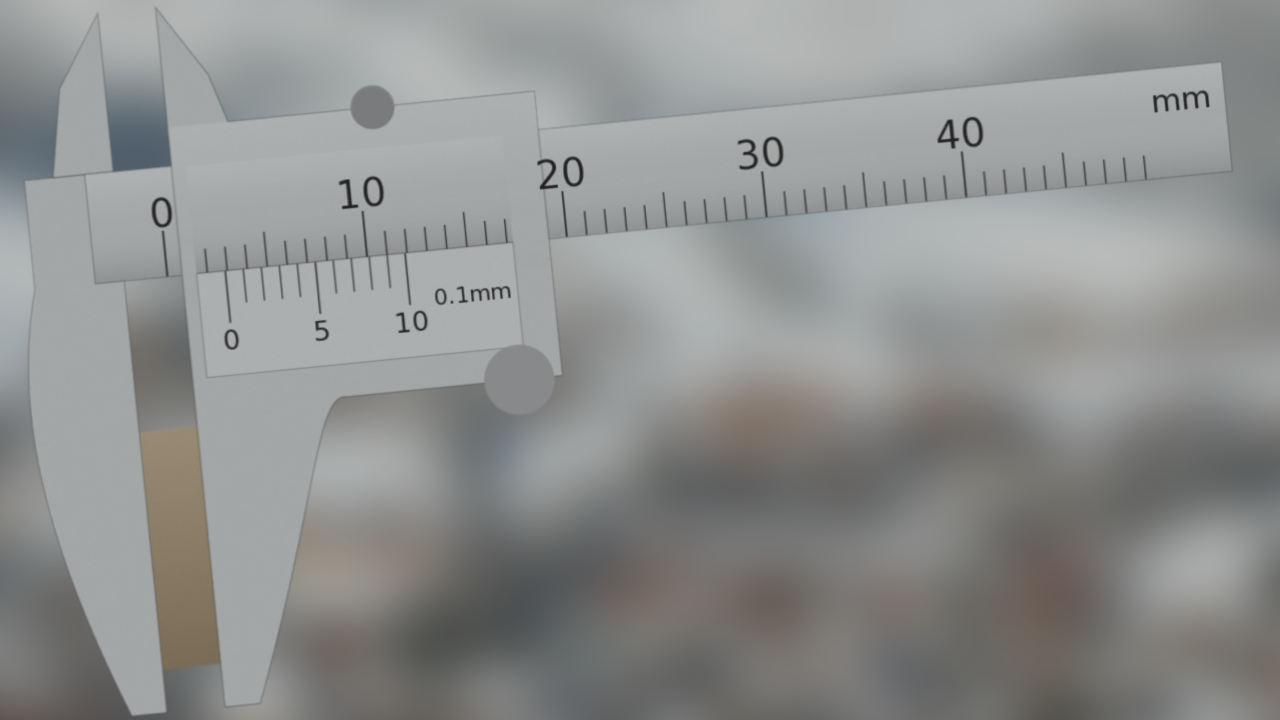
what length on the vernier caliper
2.9 mm
